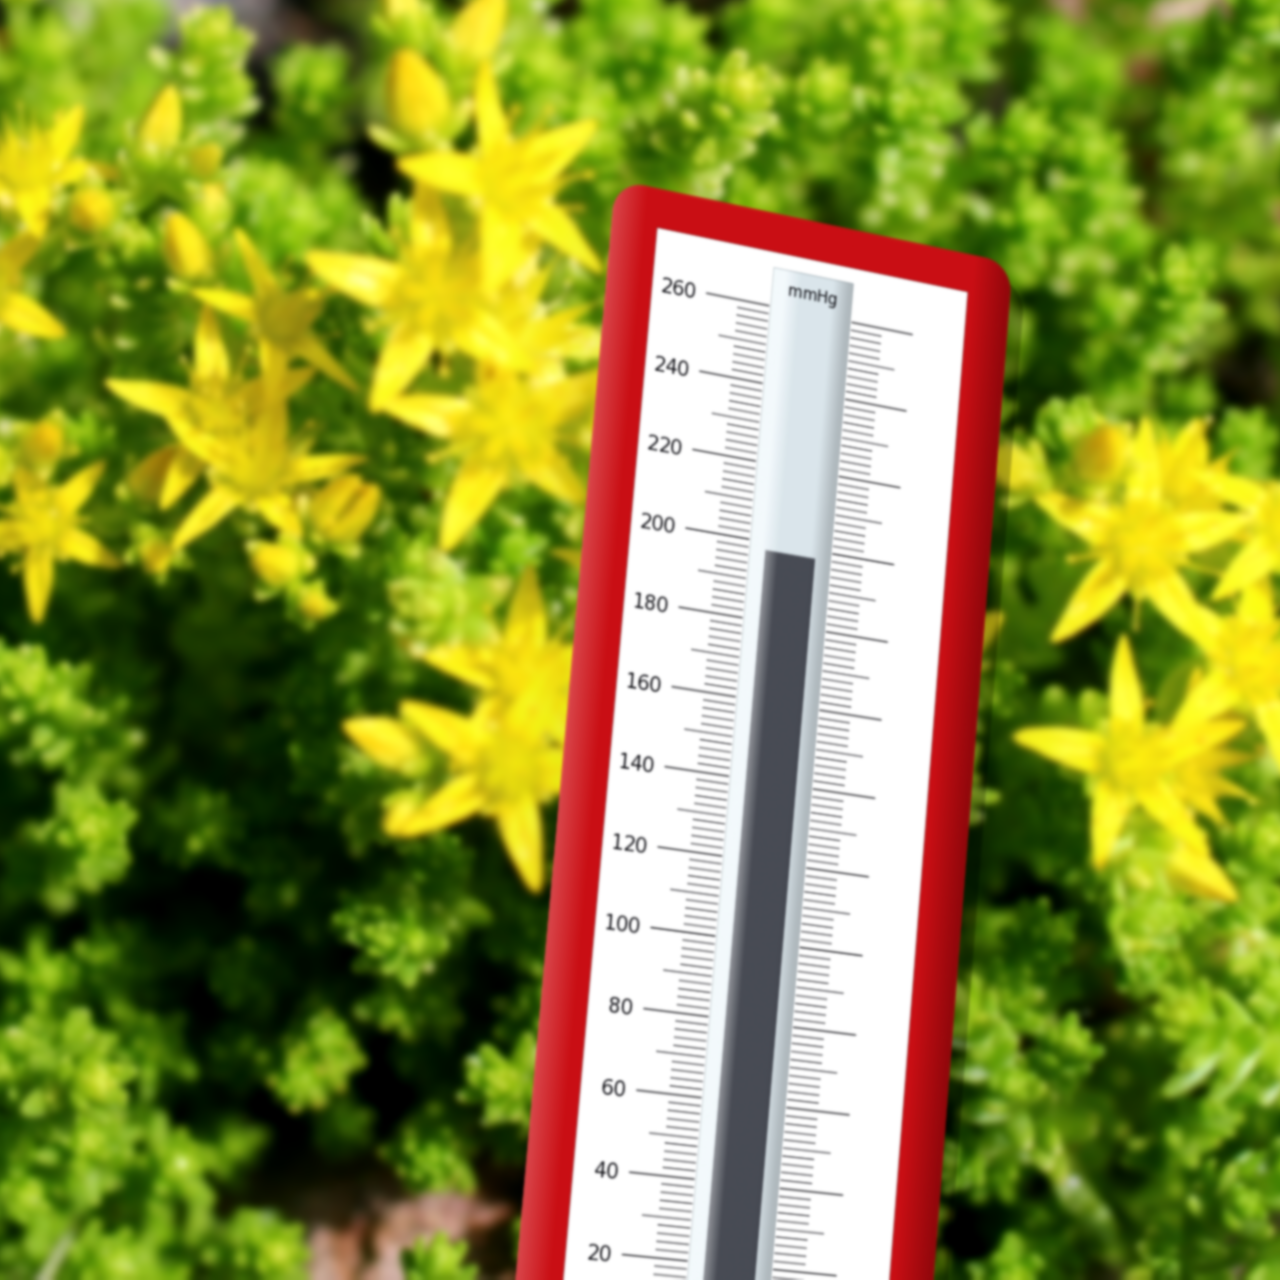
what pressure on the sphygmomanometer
198 mmHg
